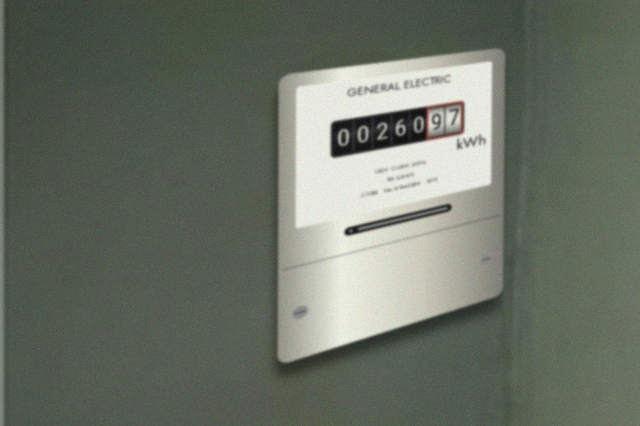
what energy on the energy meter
260.97 kWh
